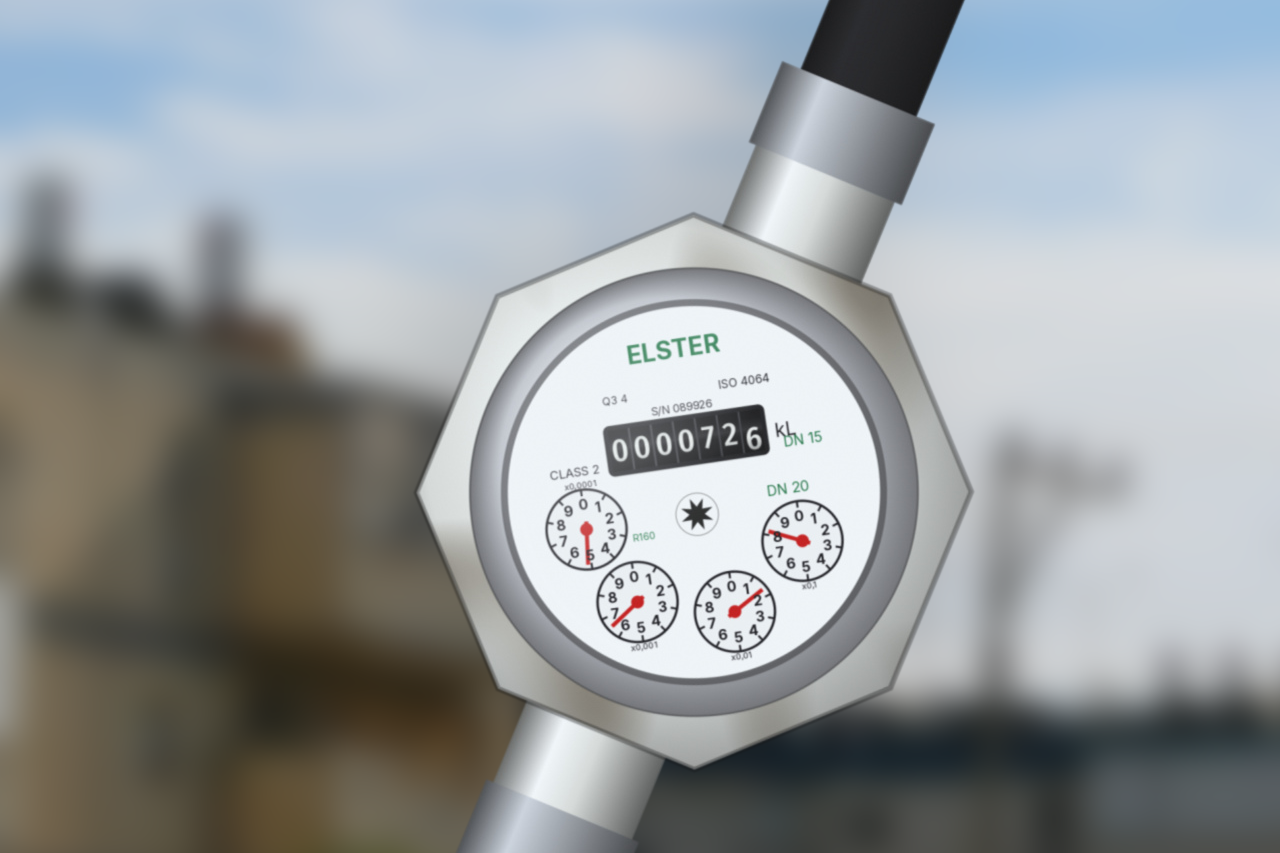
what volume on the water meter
725.8165 kL
